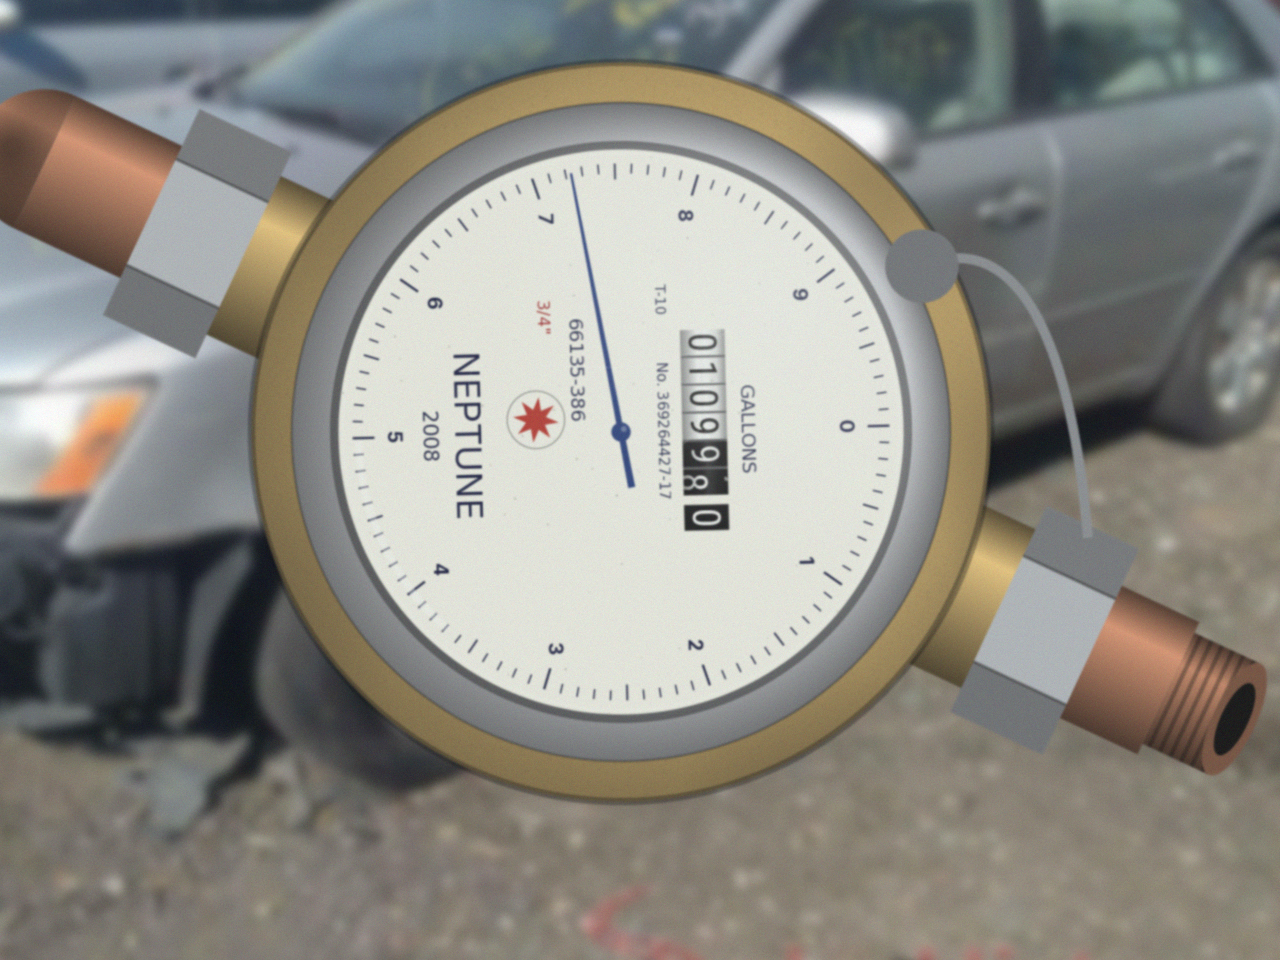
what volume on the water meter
109977.2 gal
